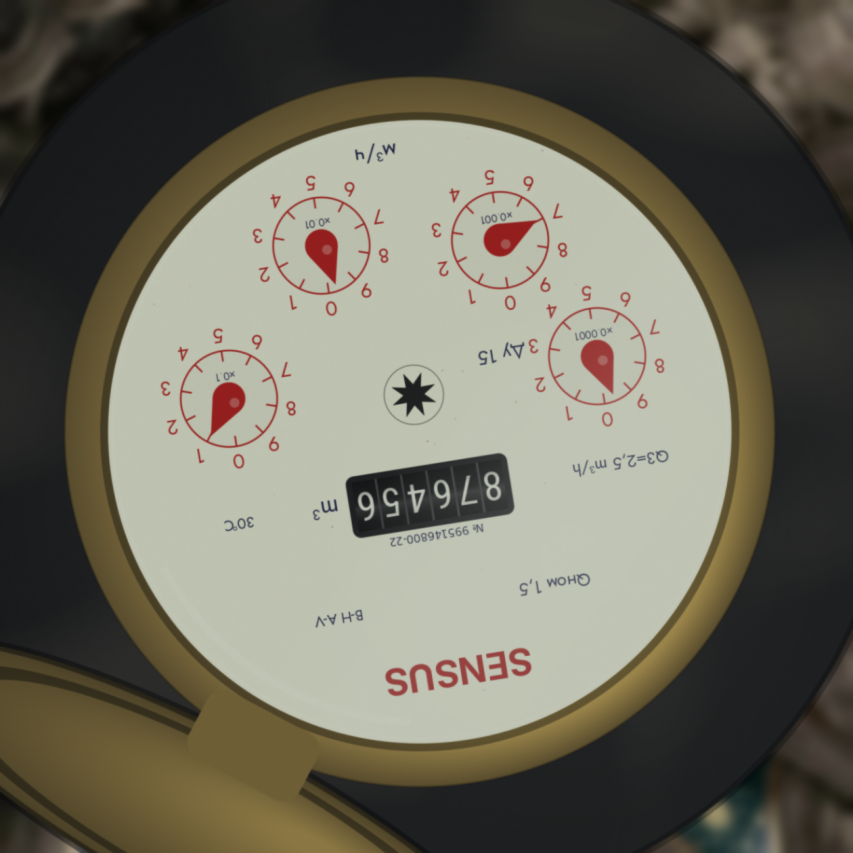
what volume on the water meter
876456.0969 m³
